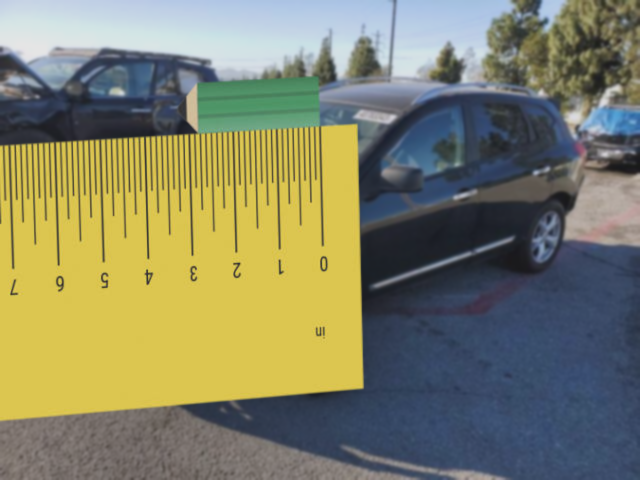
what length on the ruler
3.25 in
